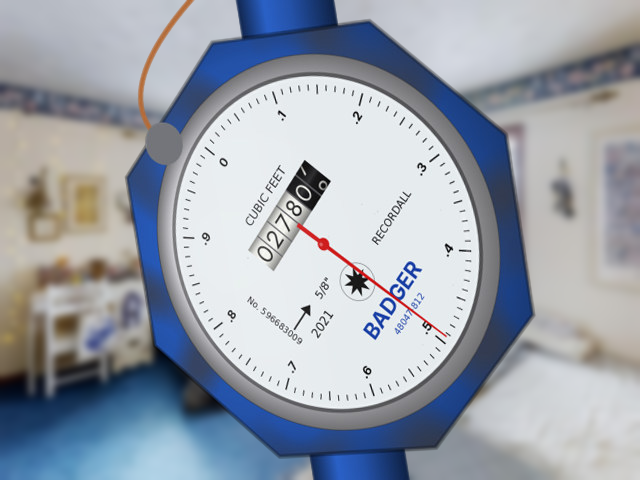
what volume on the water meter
27807.49 ft³
